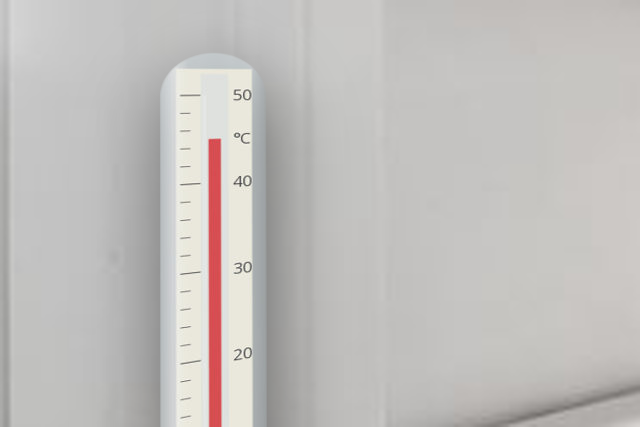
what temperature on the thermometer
45 °C
